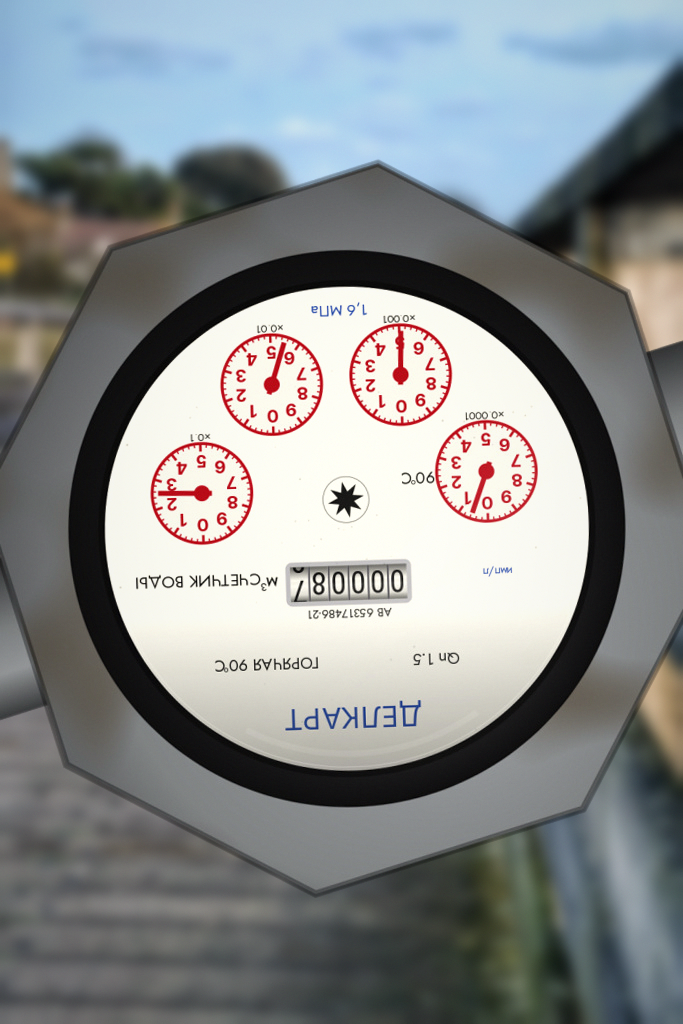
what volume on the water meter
87.2550 m³
